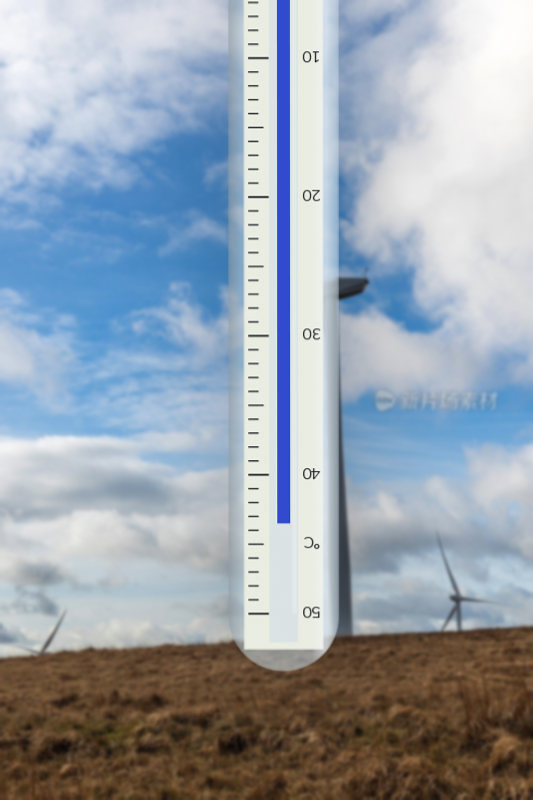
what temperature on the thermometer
43.5 °C
